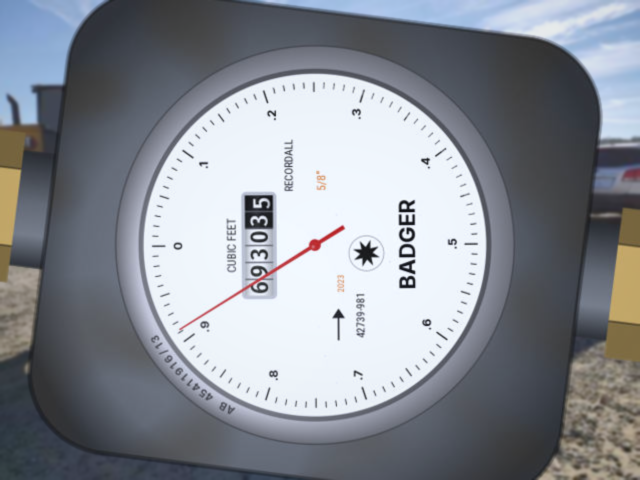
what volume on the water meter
693034.91 ft³
